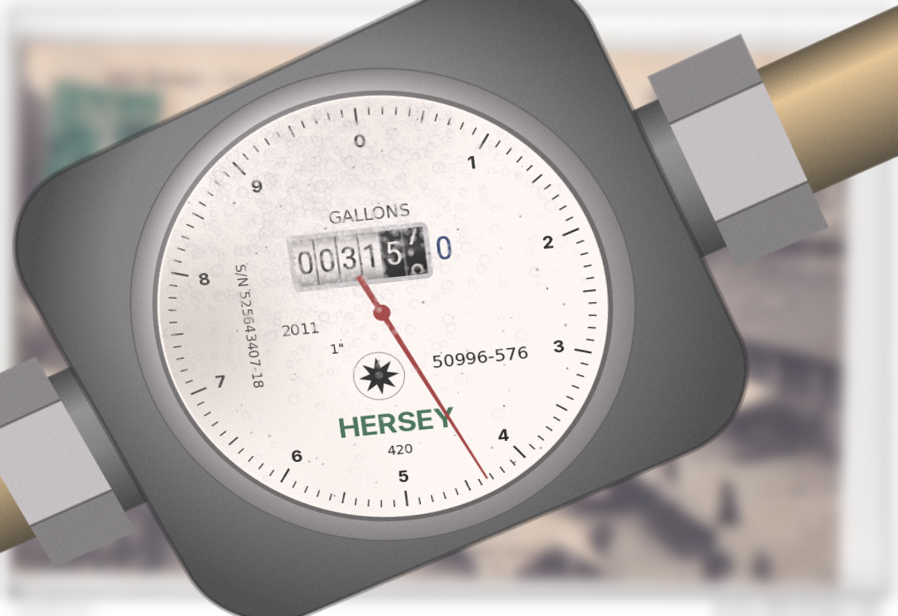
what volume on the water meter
31574.3 gal
